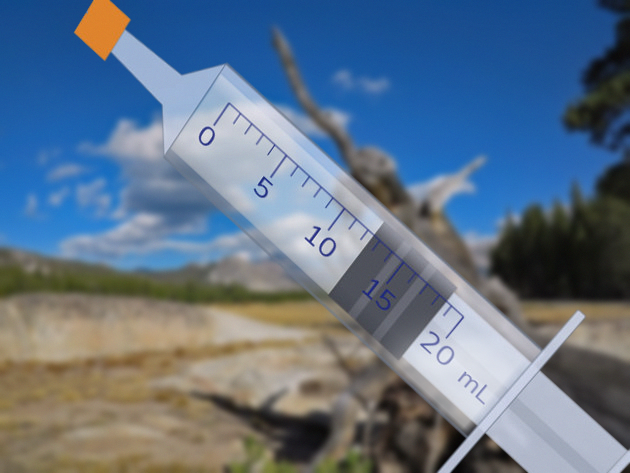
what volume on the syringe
12.5 mL
